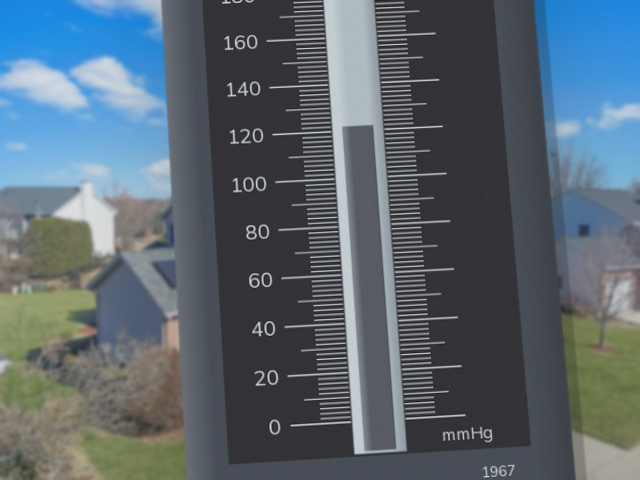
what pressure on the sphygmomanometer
122 mmHg
